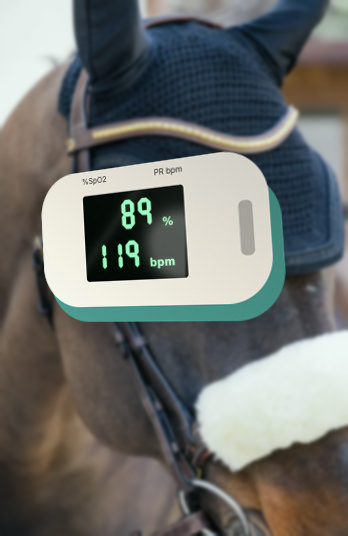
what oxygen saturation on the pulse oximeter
89 %
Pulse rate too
119 bpm
